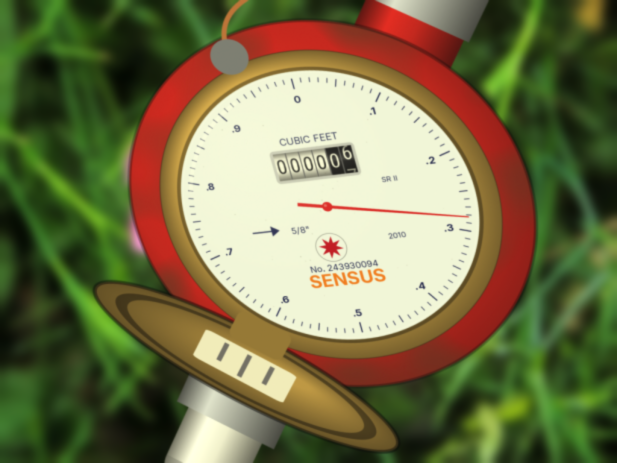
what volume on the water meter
6.28 ft³
